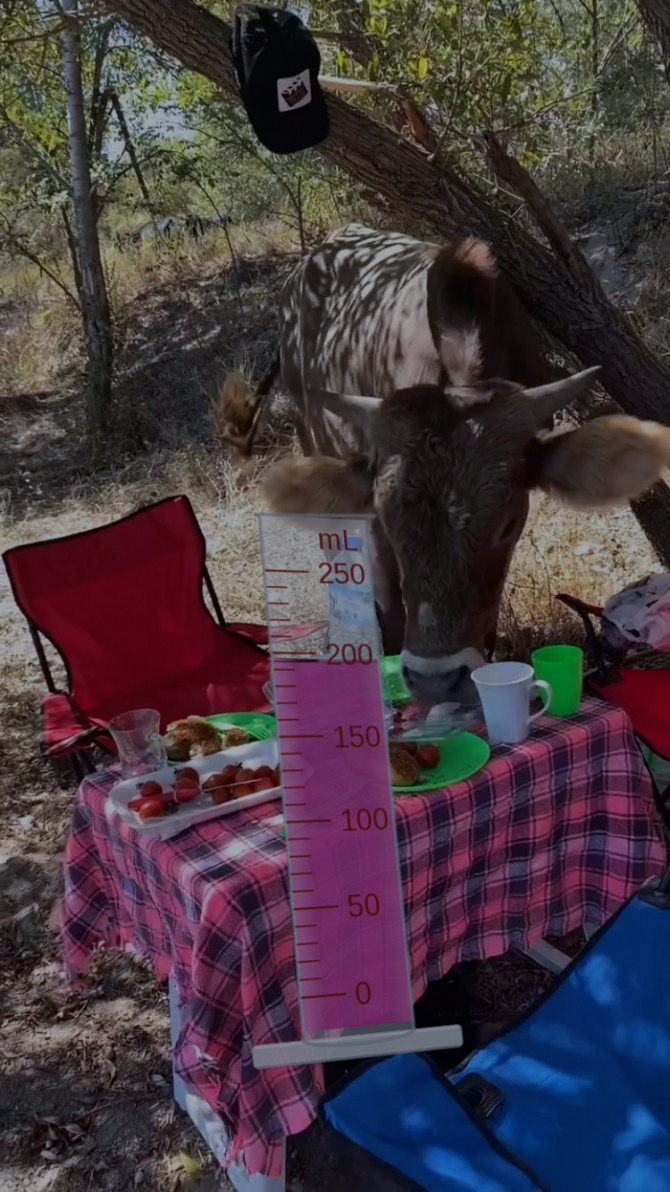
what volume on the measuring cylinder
195 mL
